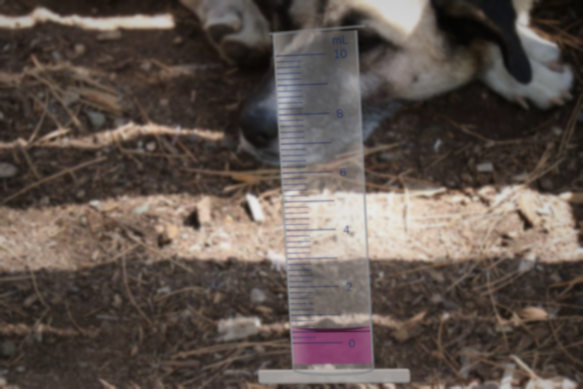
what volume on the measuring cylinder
0.4 mL
